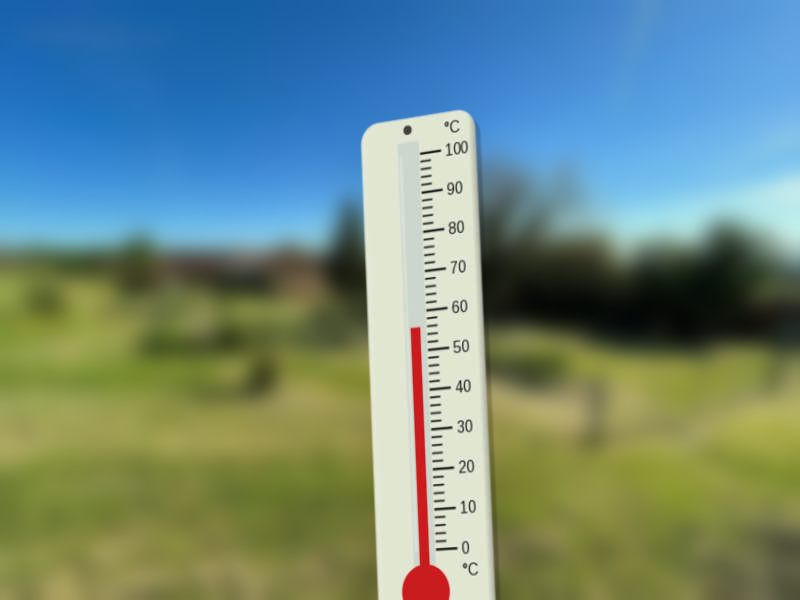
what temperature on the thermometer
56 °C
